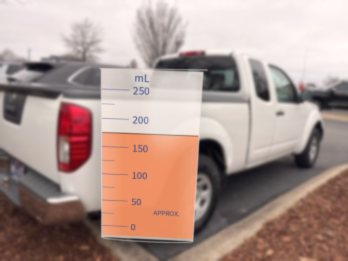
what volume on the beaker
175 mL
